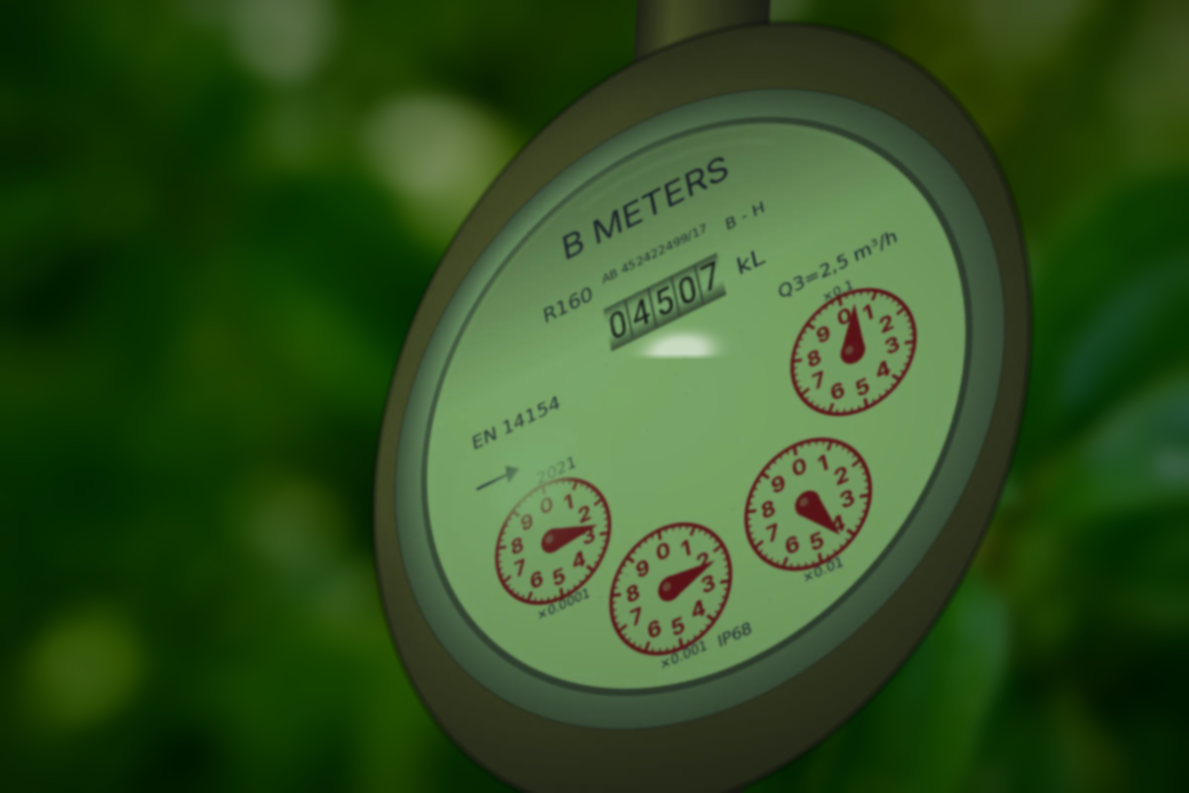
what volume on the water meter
4507.0422 kL
